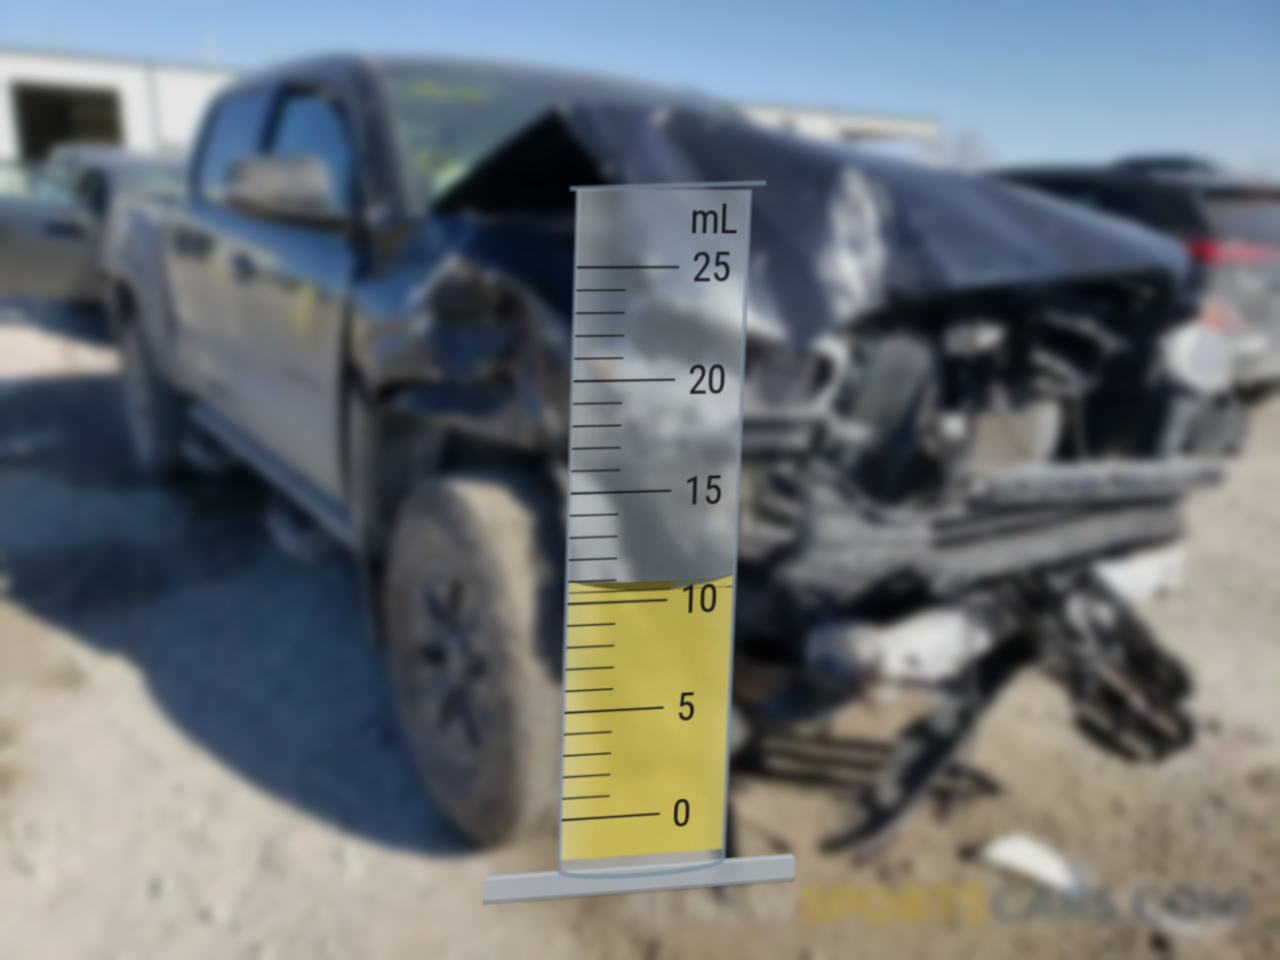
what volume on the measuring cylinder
10.5 mL
